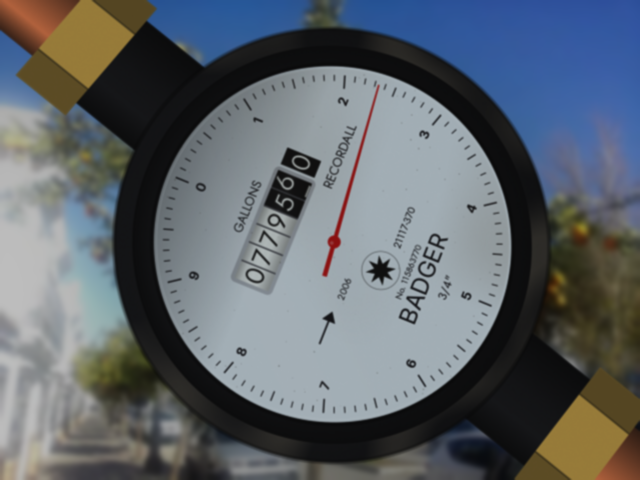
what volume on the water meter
779562.3 gal
